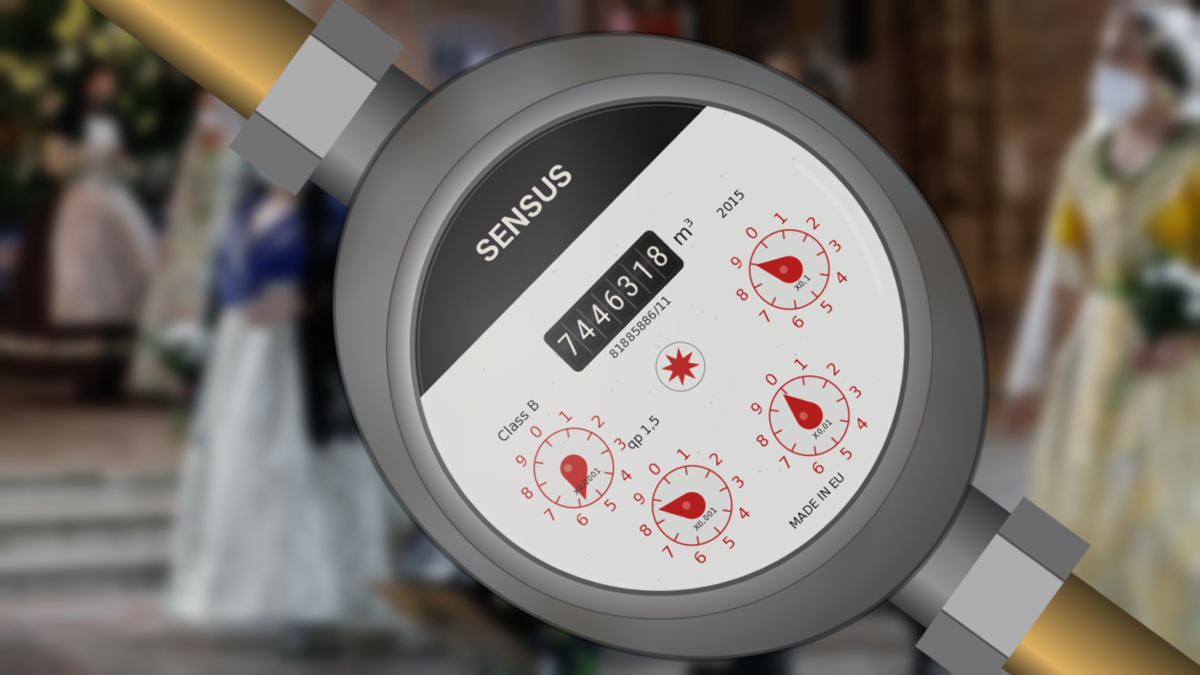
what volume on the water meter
7446318.8985 m³
